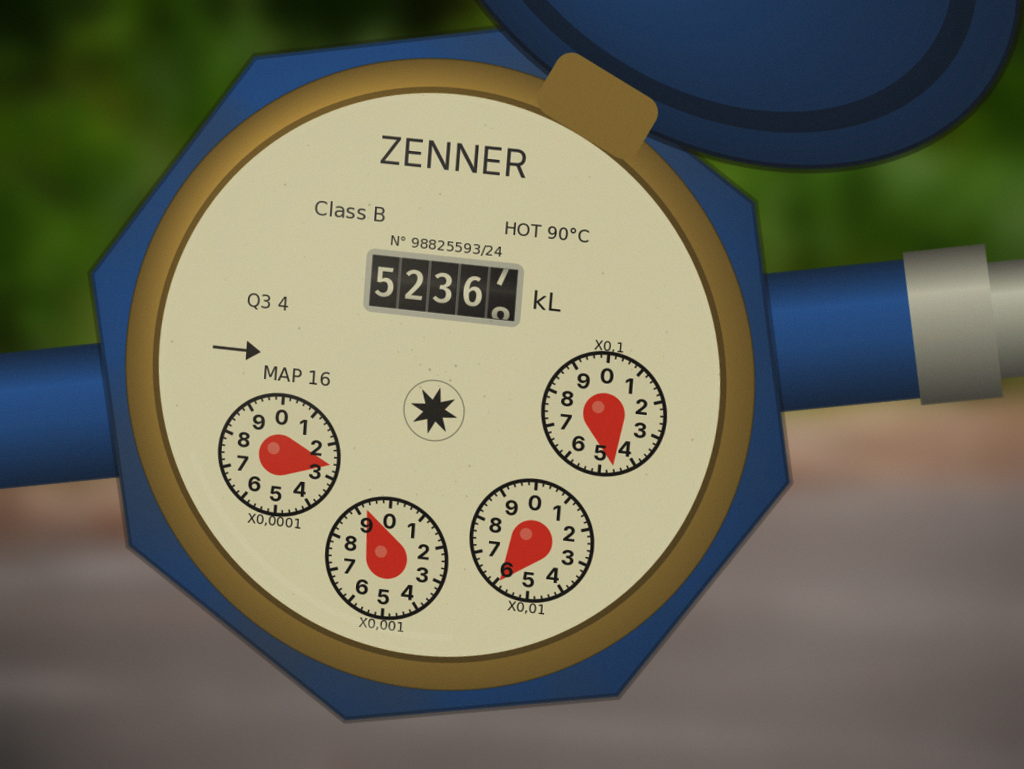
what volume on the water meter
52367.4592 kL
